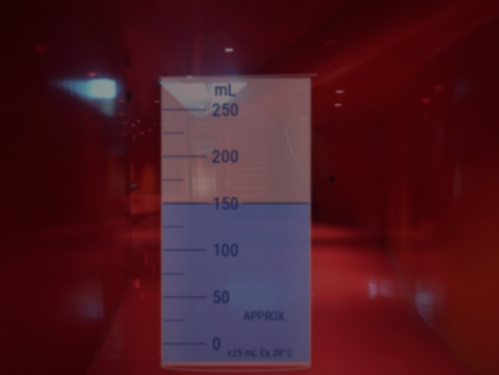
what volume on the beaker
150 mL
